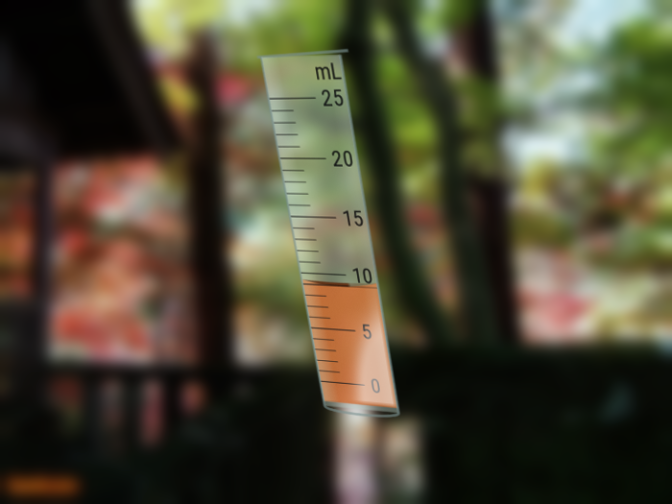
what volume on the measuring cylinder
9 mL
